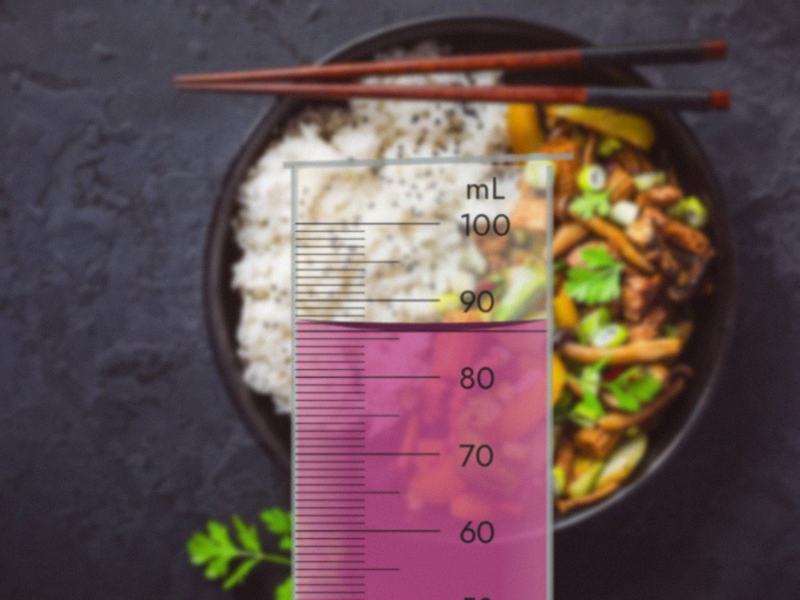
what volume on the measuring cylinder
86 mL
